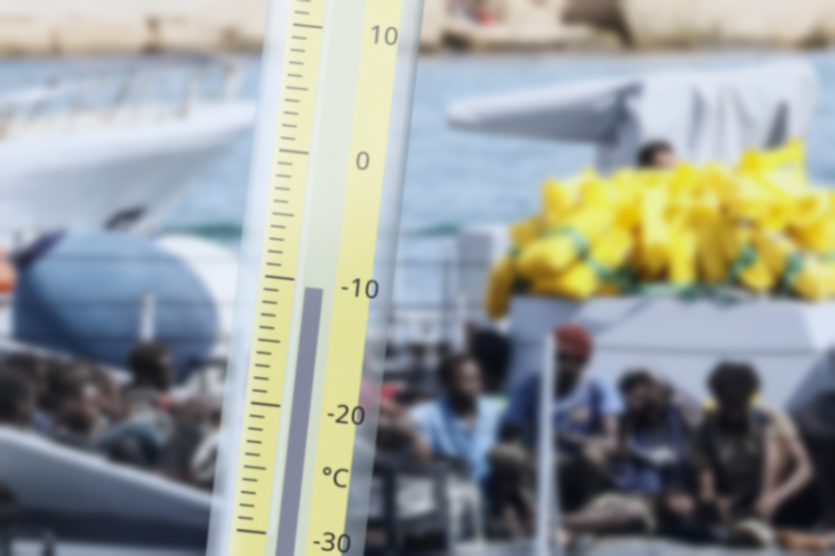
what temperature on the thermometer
-10.5 °C
